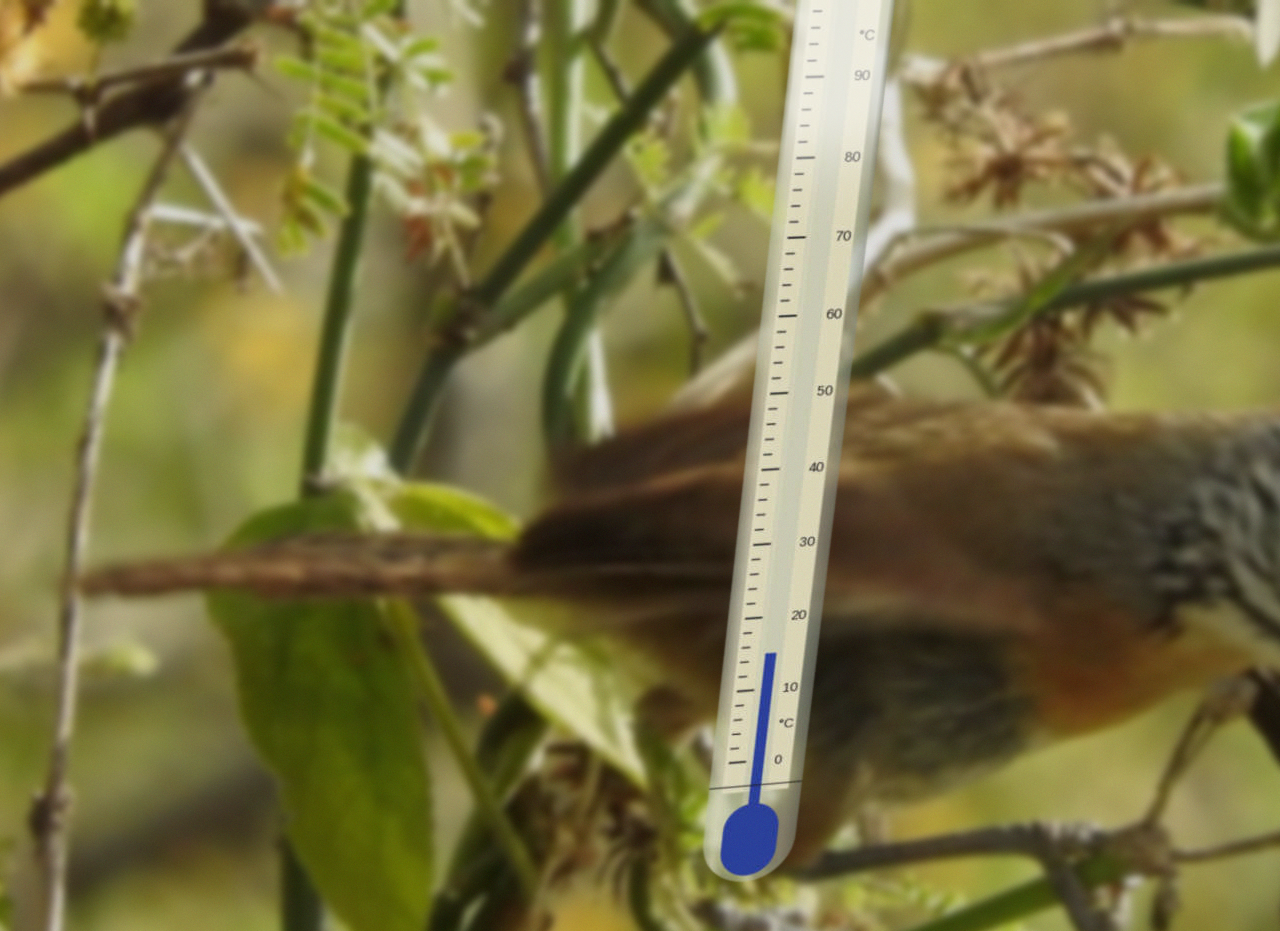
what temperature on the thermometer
15 °C
